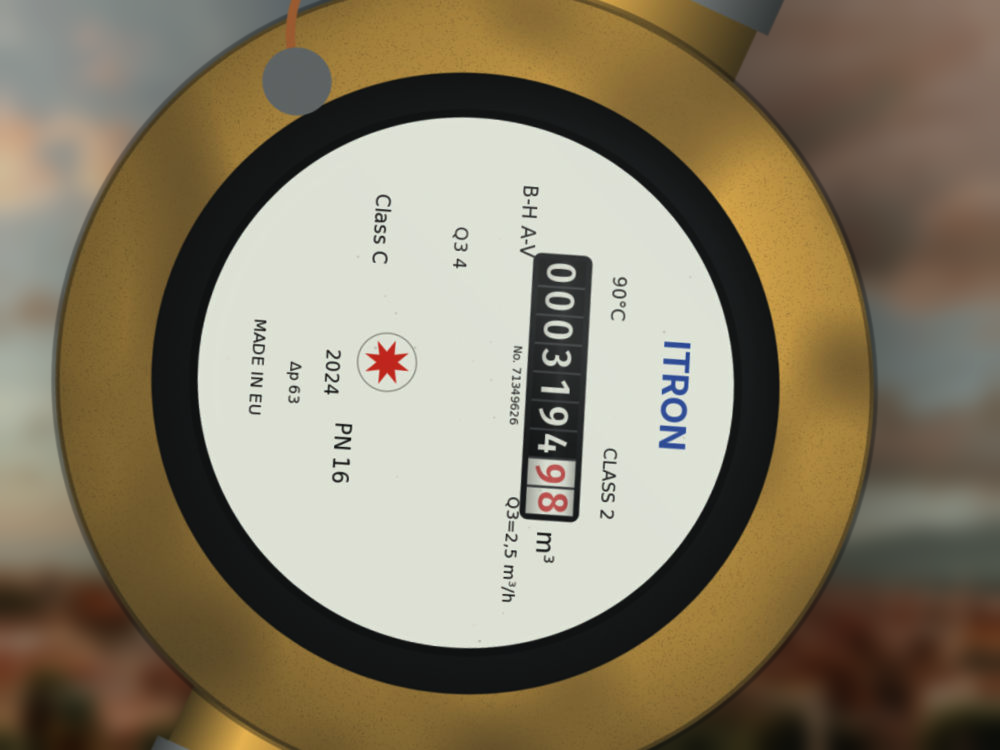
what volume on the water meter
3194.98 m³
